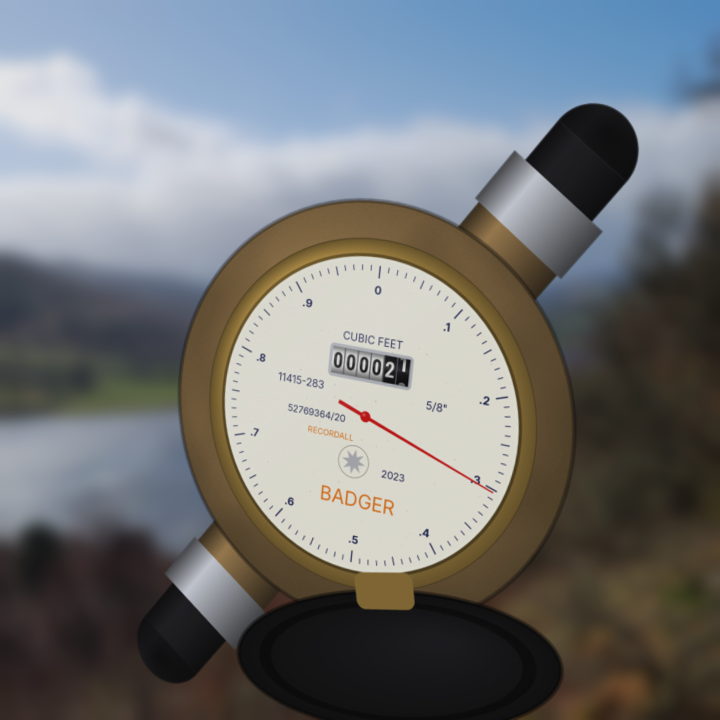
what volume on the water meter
21.30 ft³
